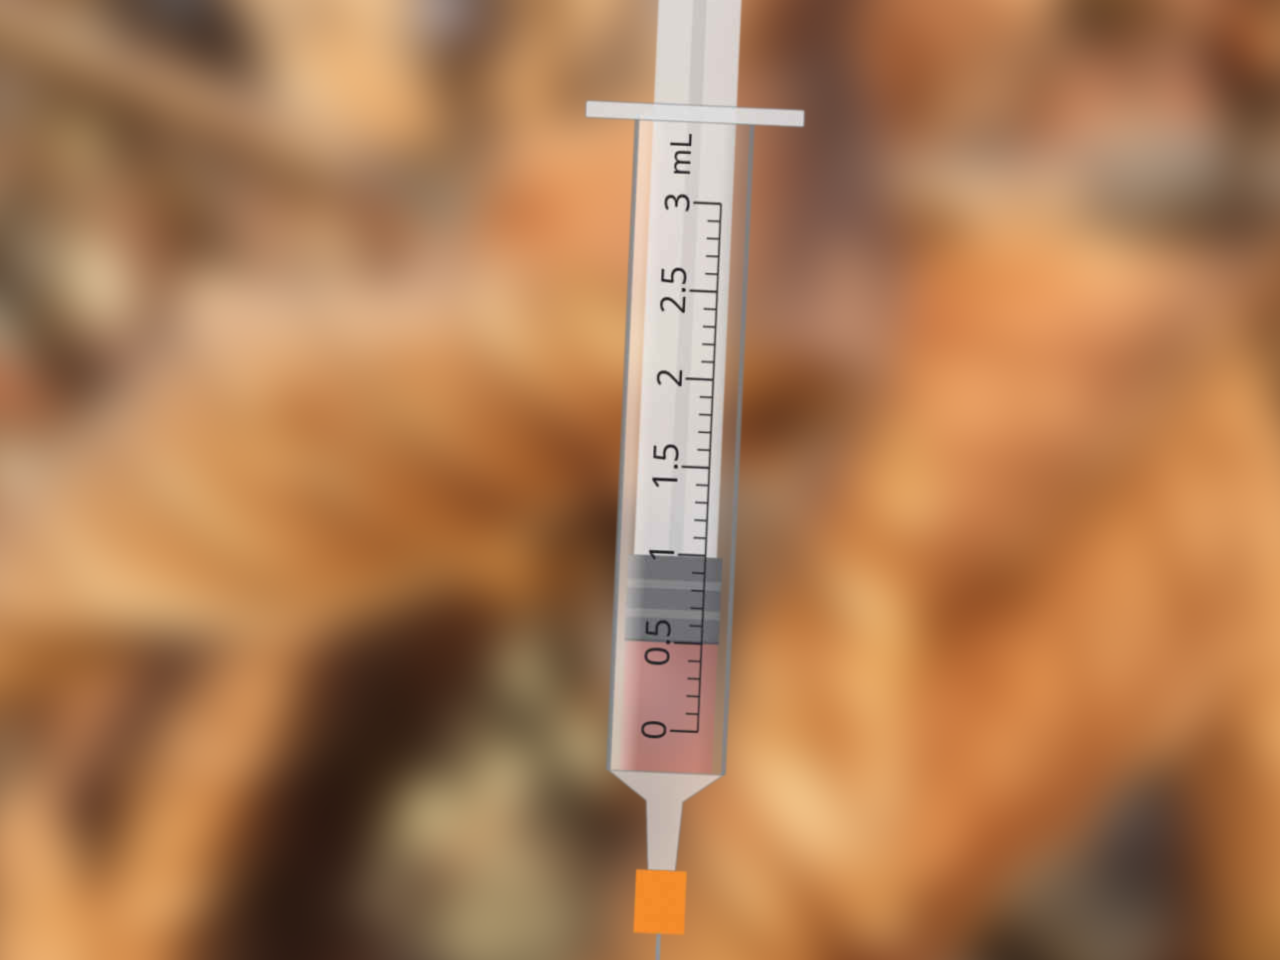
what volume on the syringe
0.5 mL
